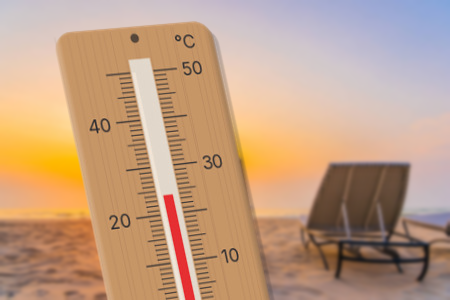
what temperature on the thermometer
24 °C
